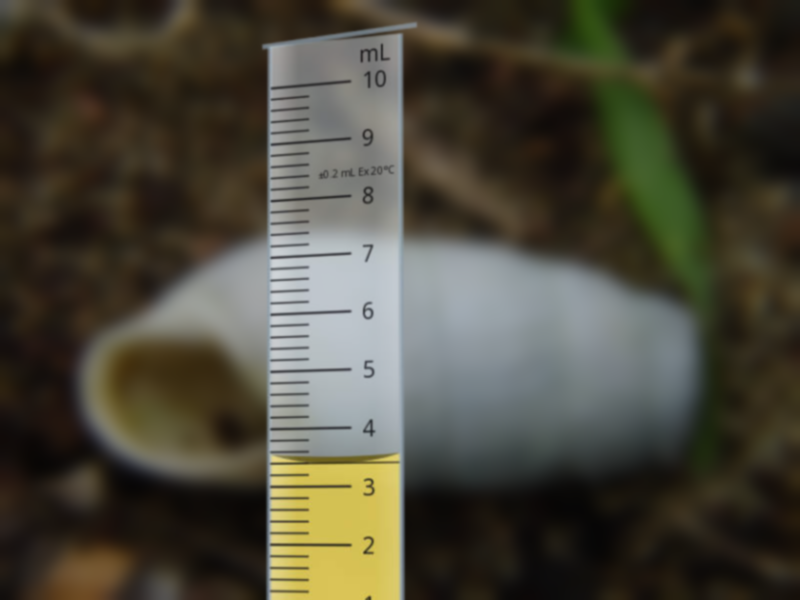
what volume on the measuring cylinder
3.4 mL
